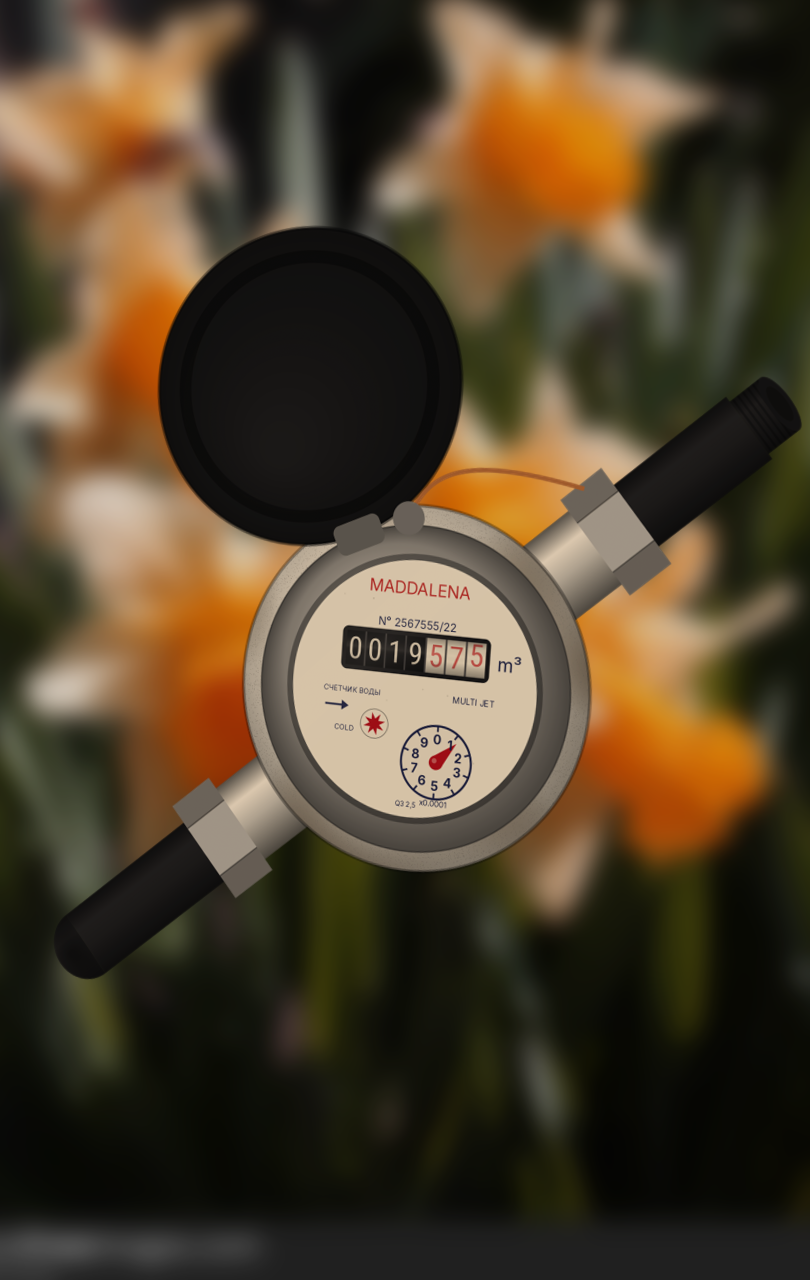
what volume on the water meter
19.5751 m³
